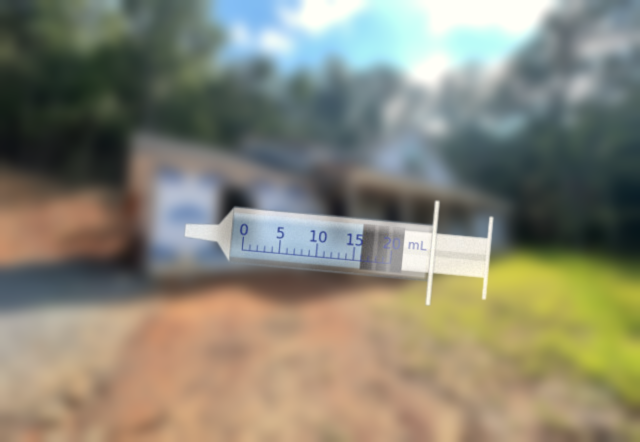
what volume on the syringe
16 mL
